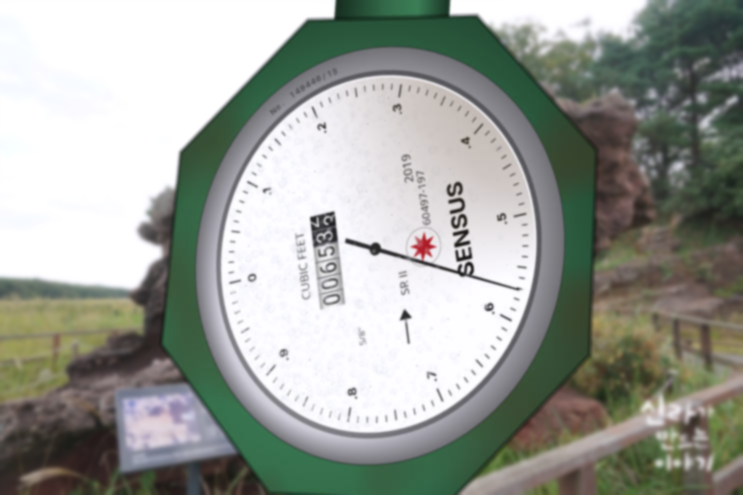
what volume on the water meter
6532.57 ft³
